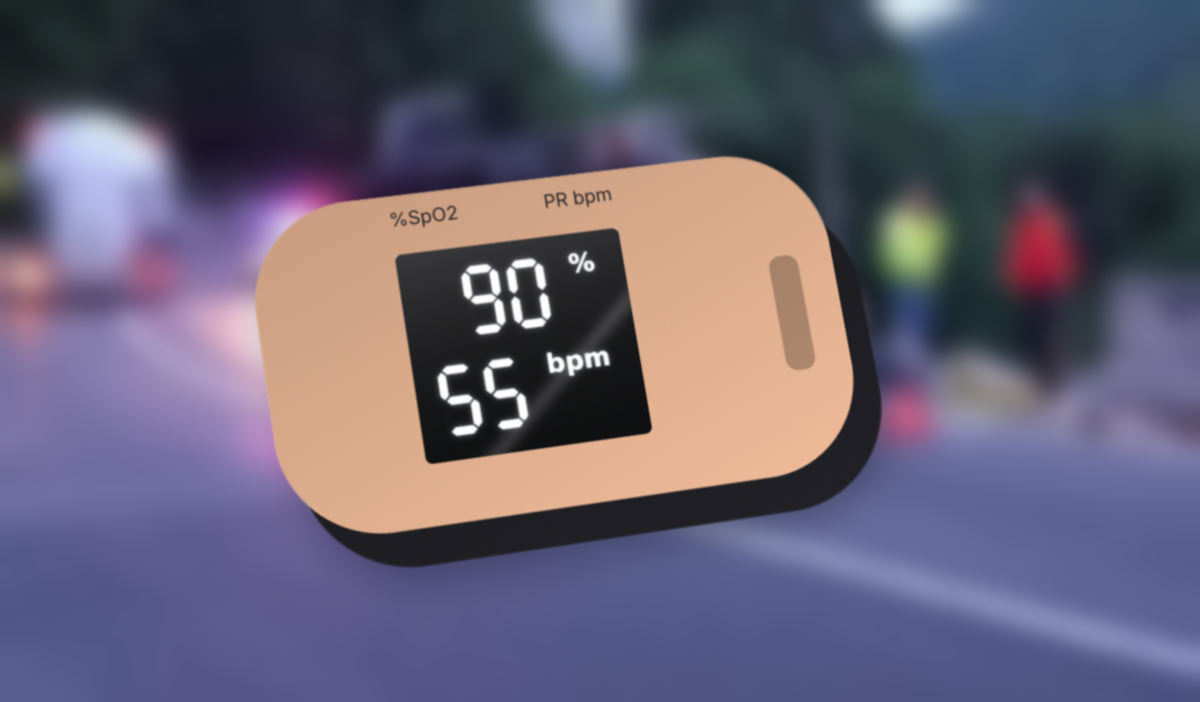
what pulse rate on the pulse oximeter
55 bpm
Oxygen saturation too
90 %
